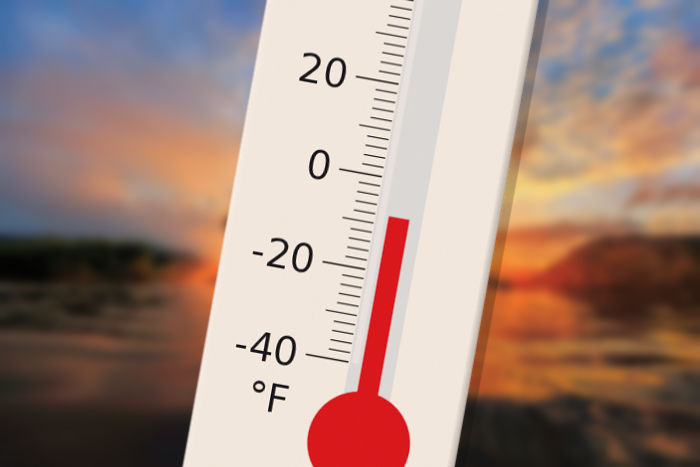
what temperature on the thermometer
-8 °F
